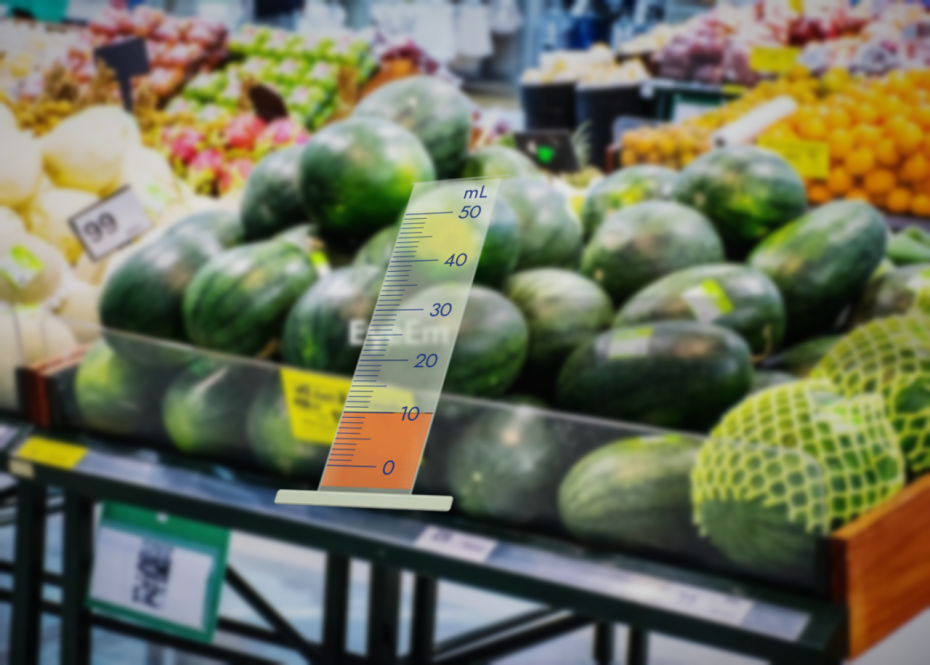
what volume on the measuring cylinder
10 mL
